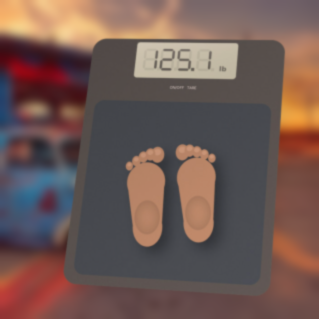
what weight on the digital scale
125.1 lb
